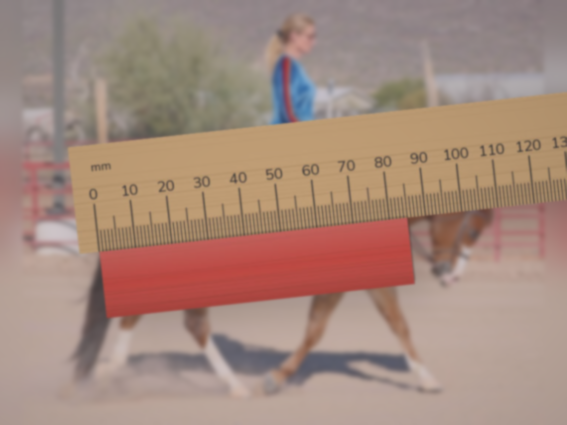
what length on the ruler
85 mm
